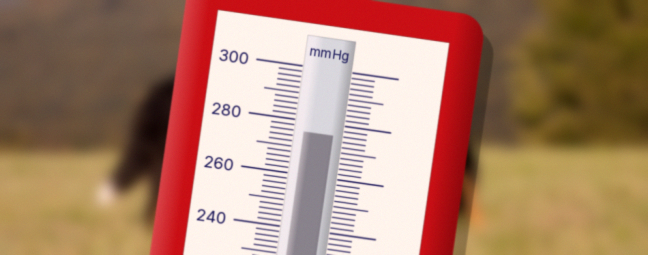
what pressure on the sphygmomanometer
276 mmHg
